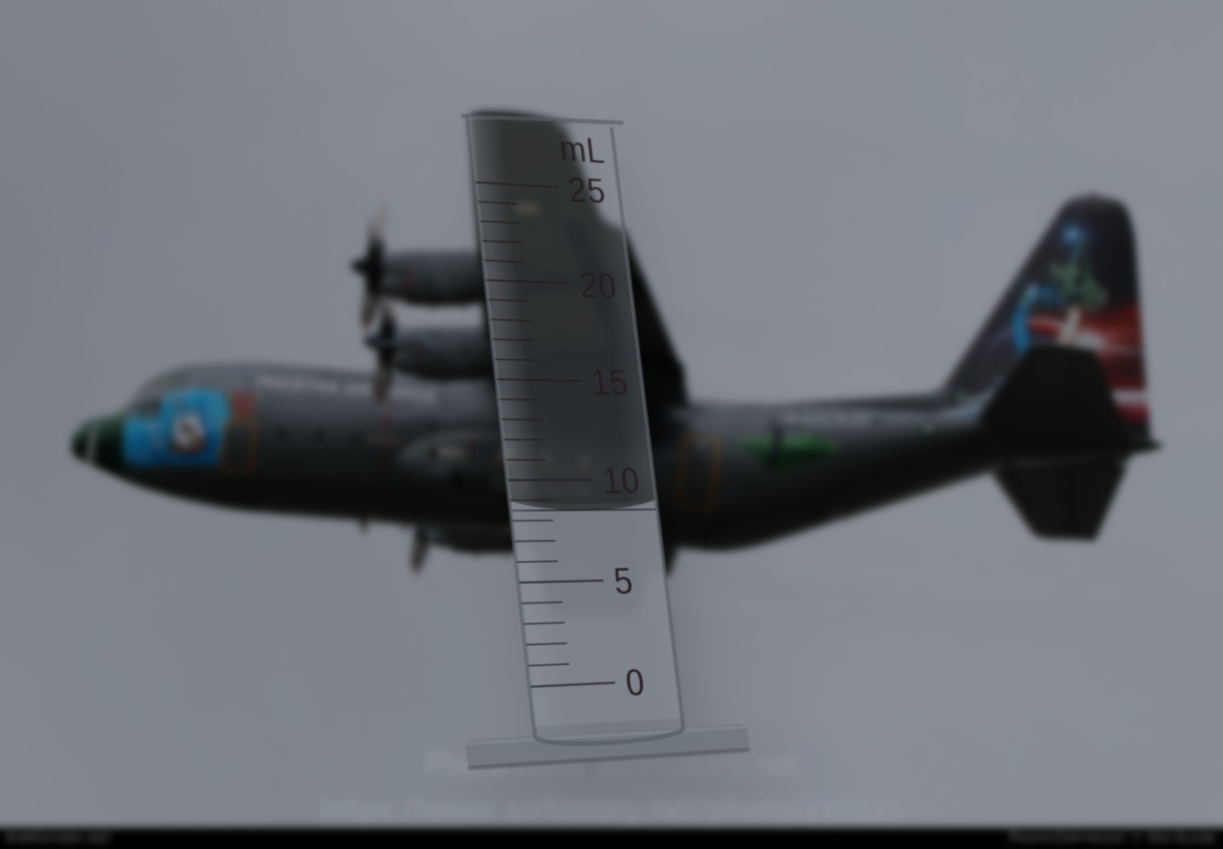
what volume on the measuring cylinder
8.5 mL
